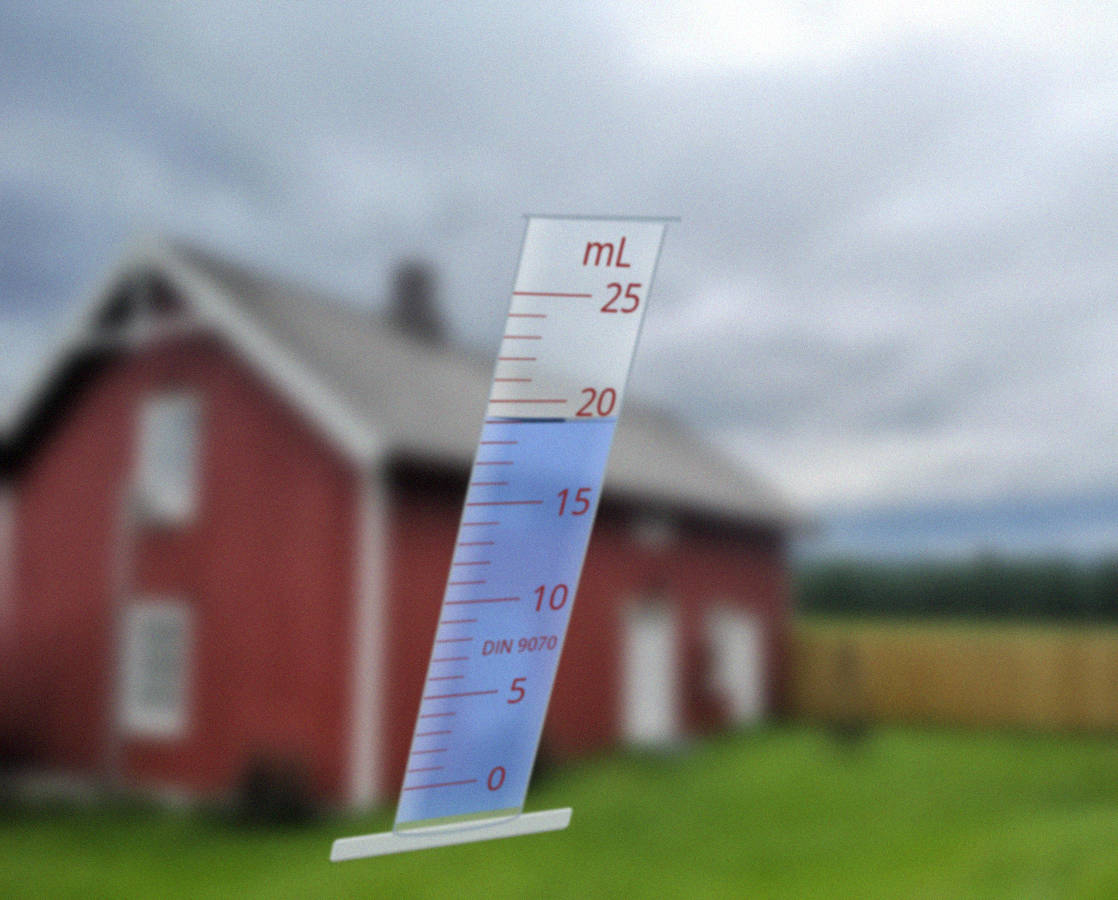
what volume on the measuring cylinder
19 mL
